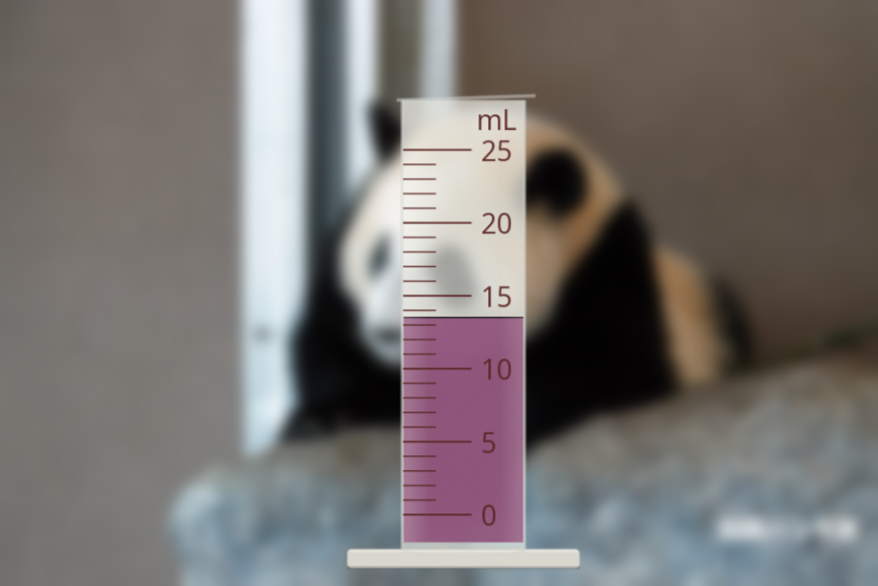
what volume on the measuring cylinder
13.5 mL
